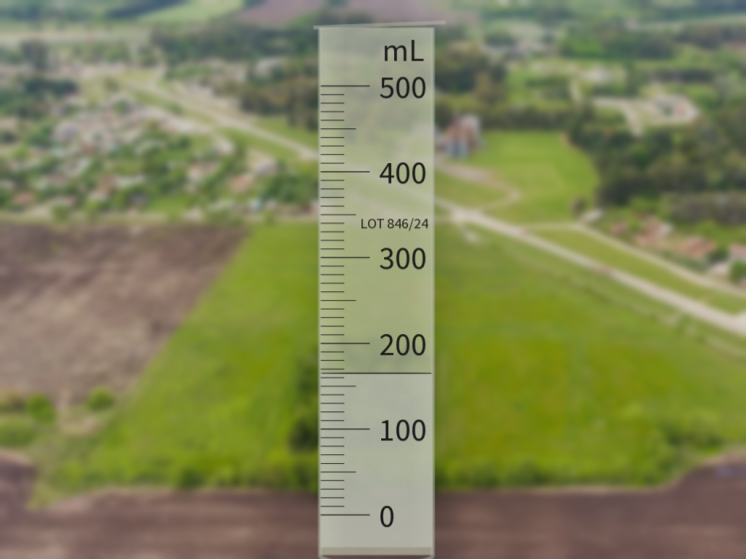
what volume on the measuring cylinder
165 mL
